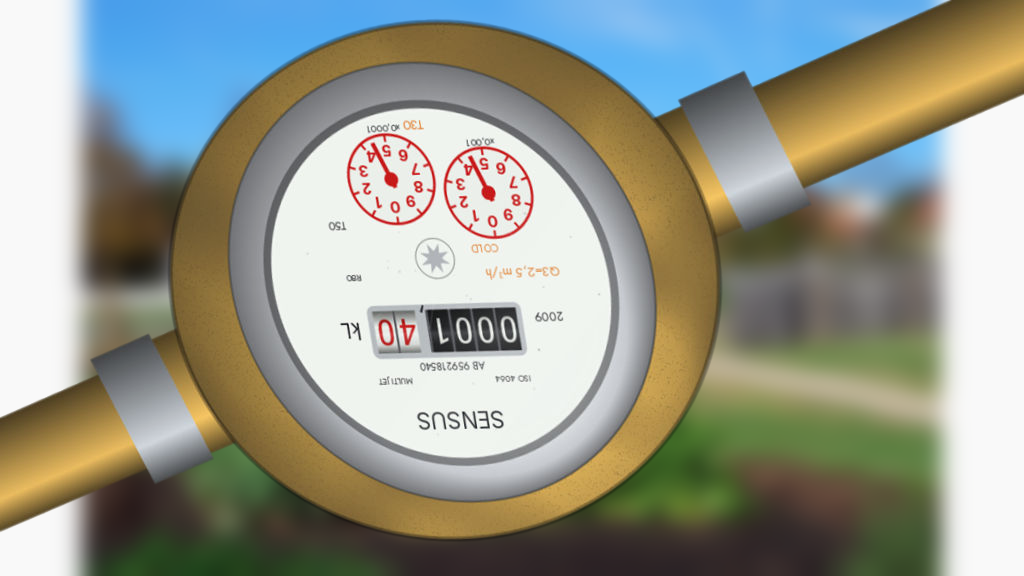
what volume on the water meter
1.4044 kL
